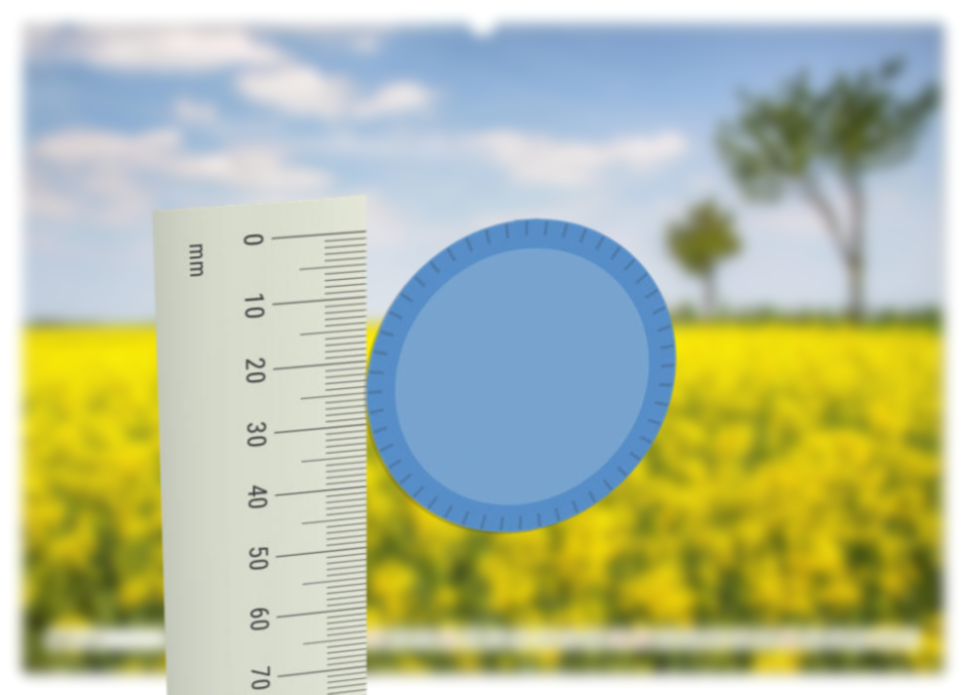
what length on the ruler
50 mm
